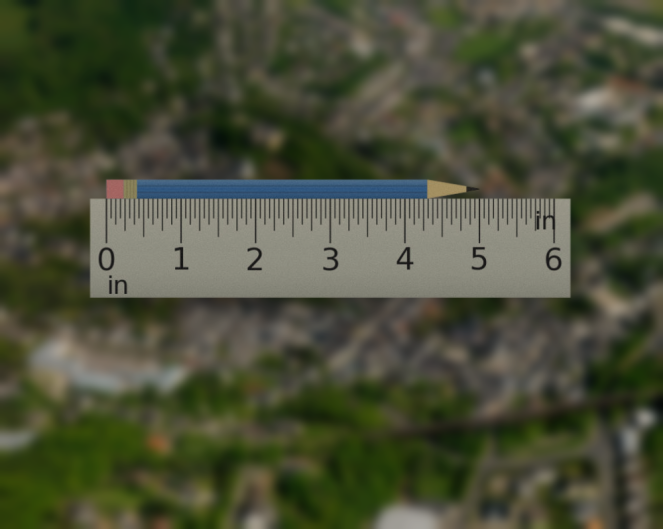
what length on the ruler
5 in
